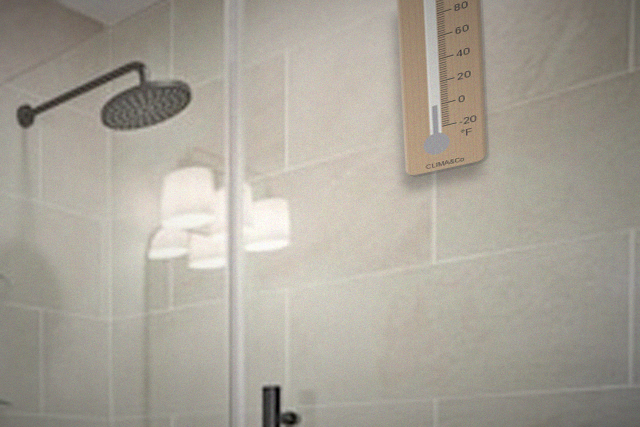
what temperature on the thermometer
0 °F
